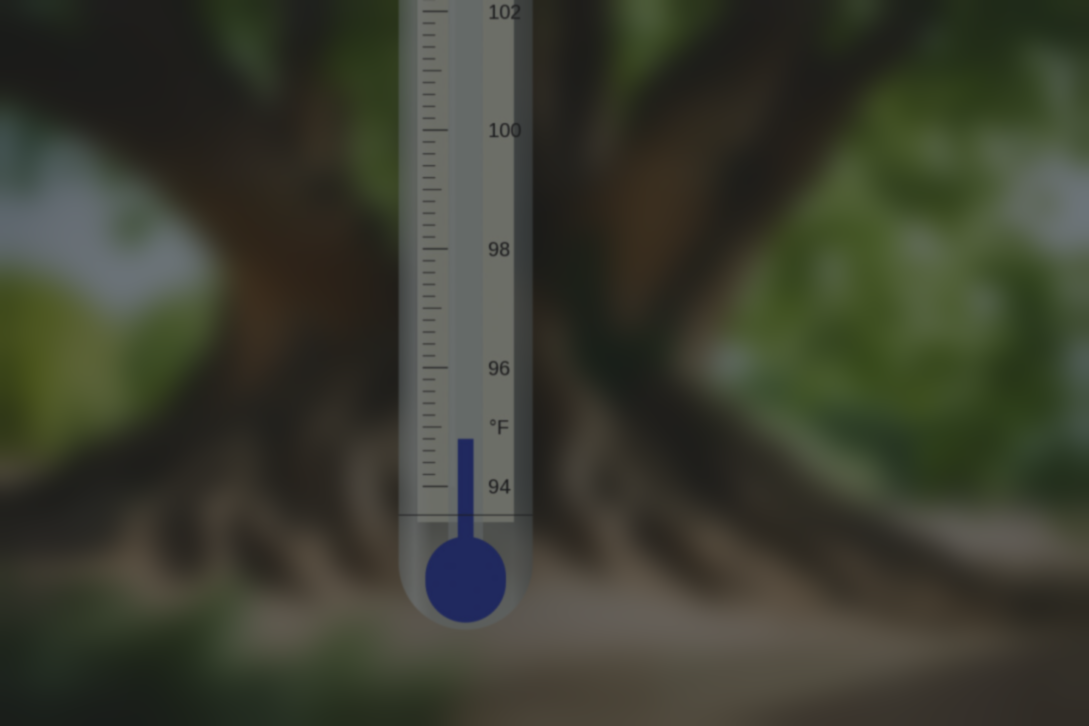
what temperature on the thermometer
94.8 °F
